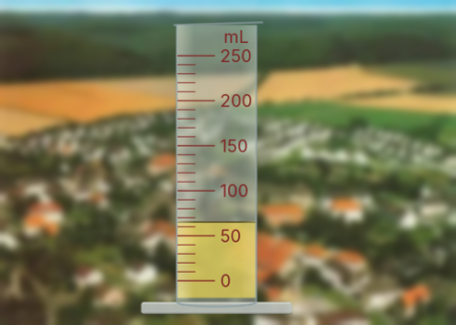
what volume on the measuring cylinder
65 mL
